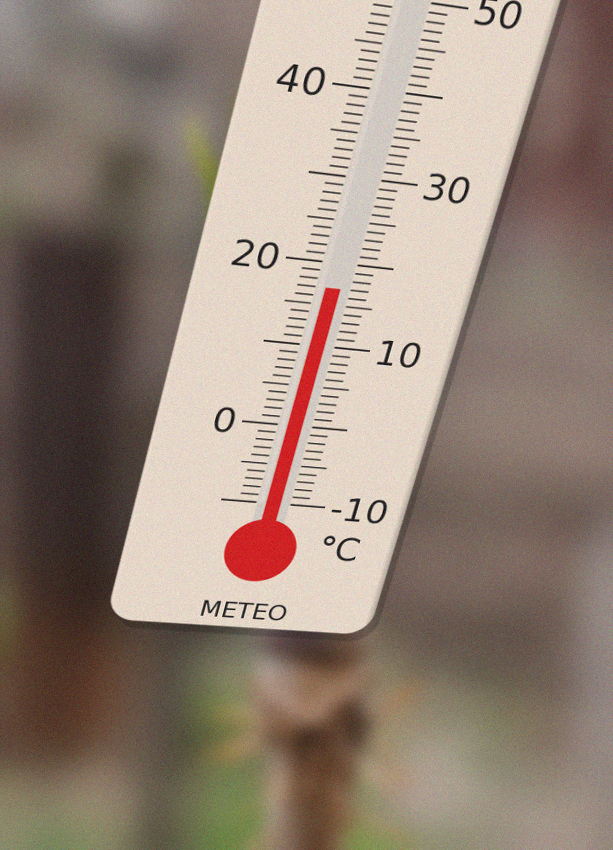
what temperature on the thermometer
17 °C
